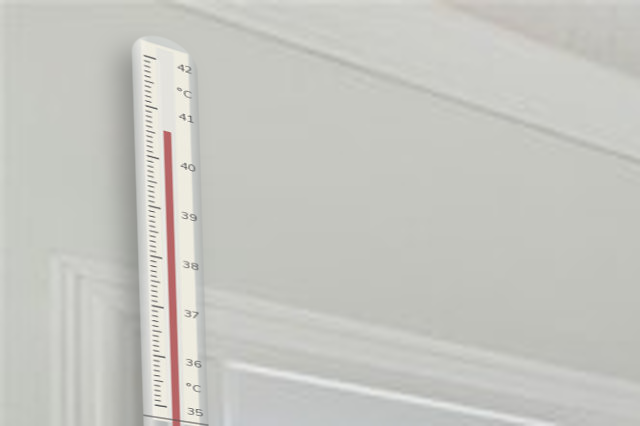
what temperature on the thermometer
40.6 °C
